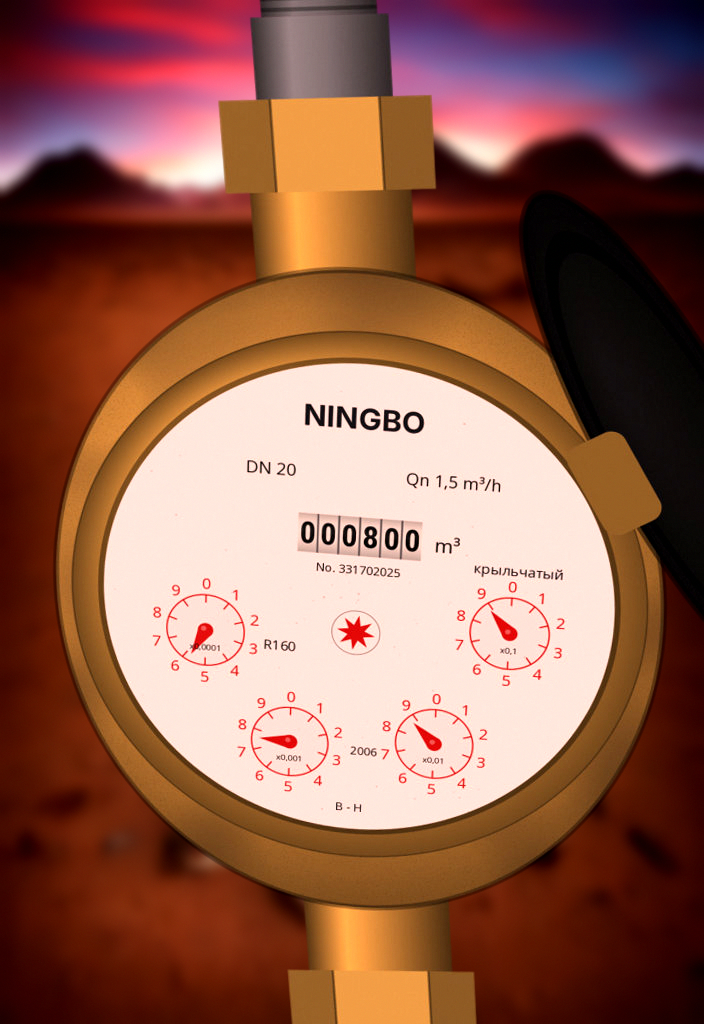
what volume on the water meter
800.8875 m³
